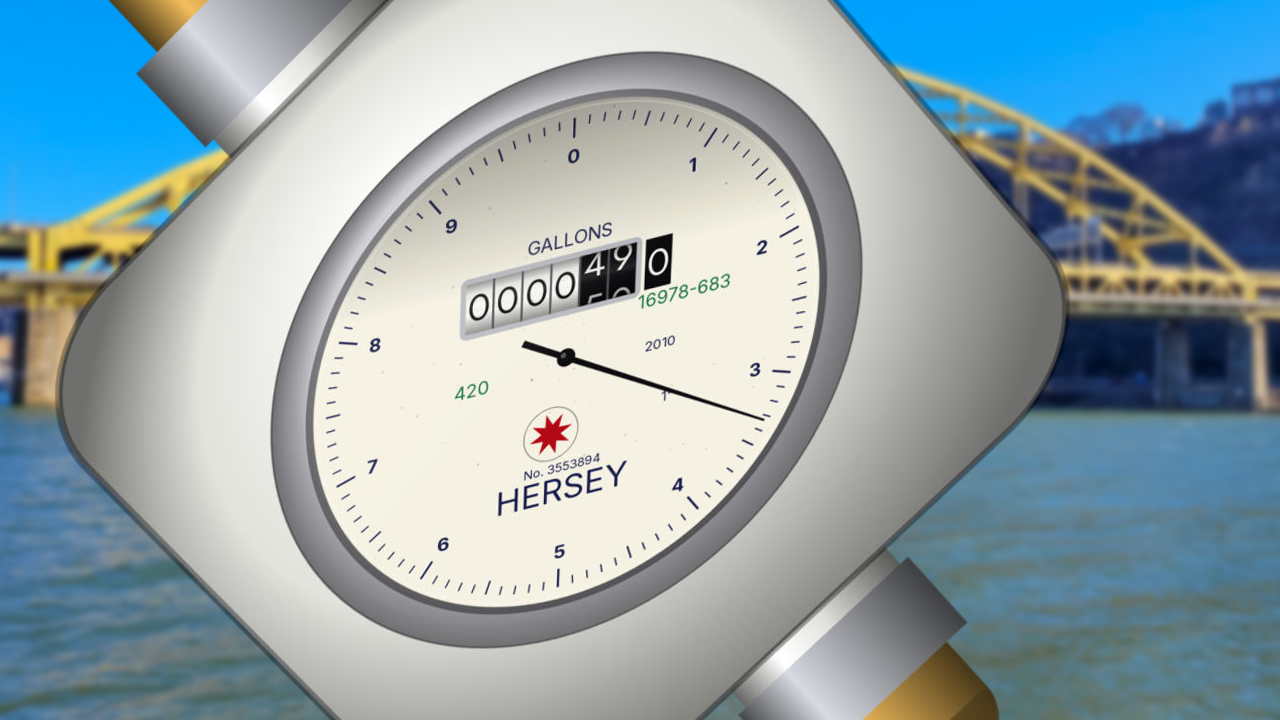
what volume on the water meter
493.3 gal
